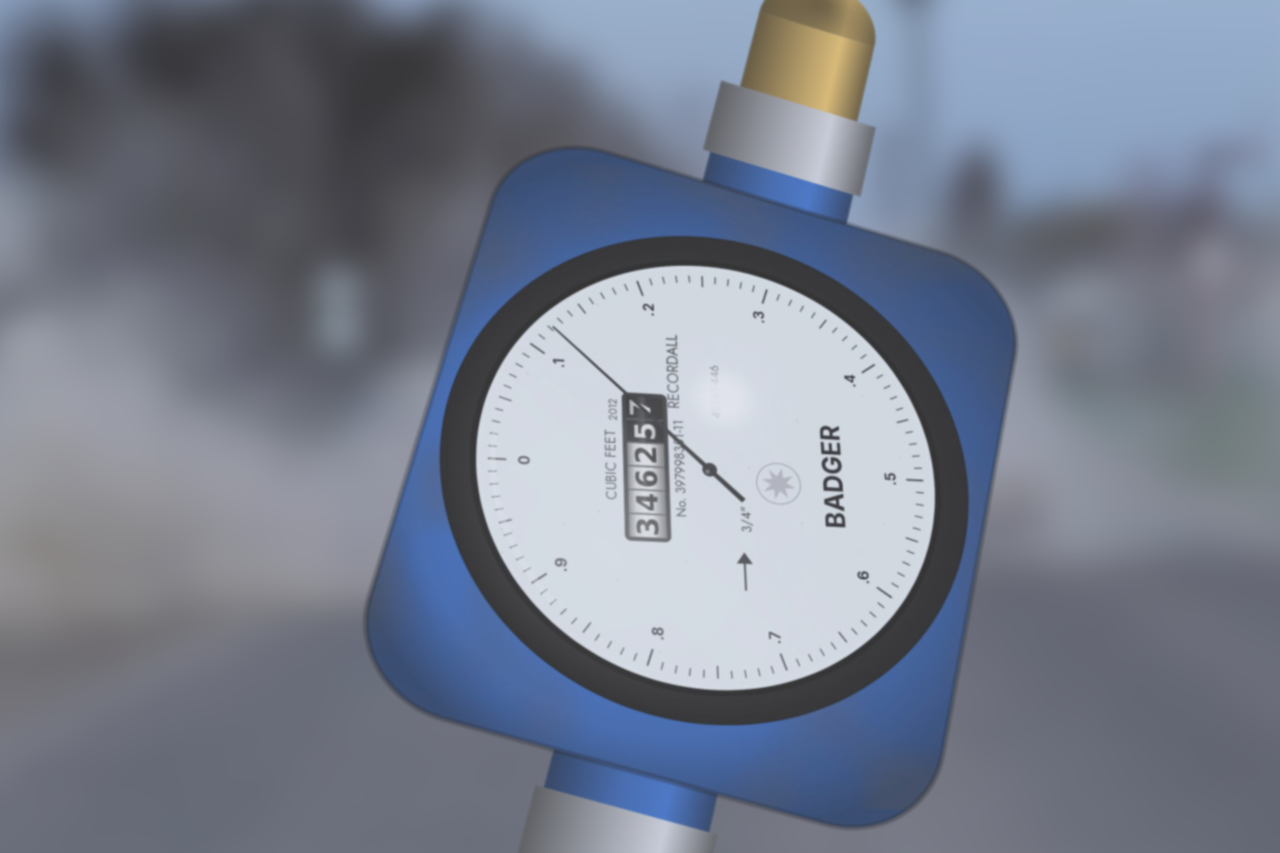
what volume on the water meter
346257.12 ft³
